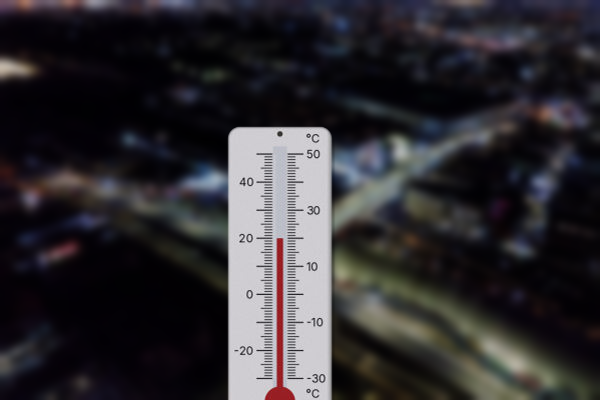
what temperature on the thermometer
20 °C
